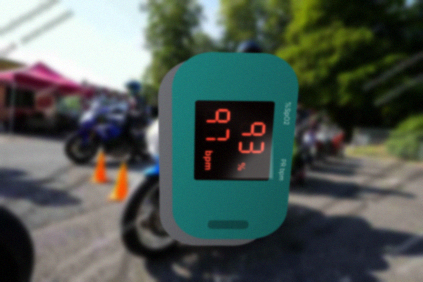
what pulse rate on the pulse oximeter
97 bpm
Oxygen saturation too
93 %
